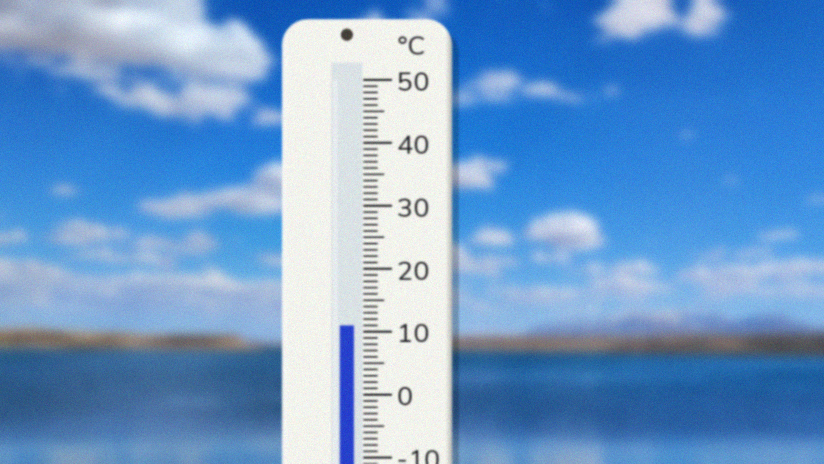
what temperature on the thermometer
11 °C
